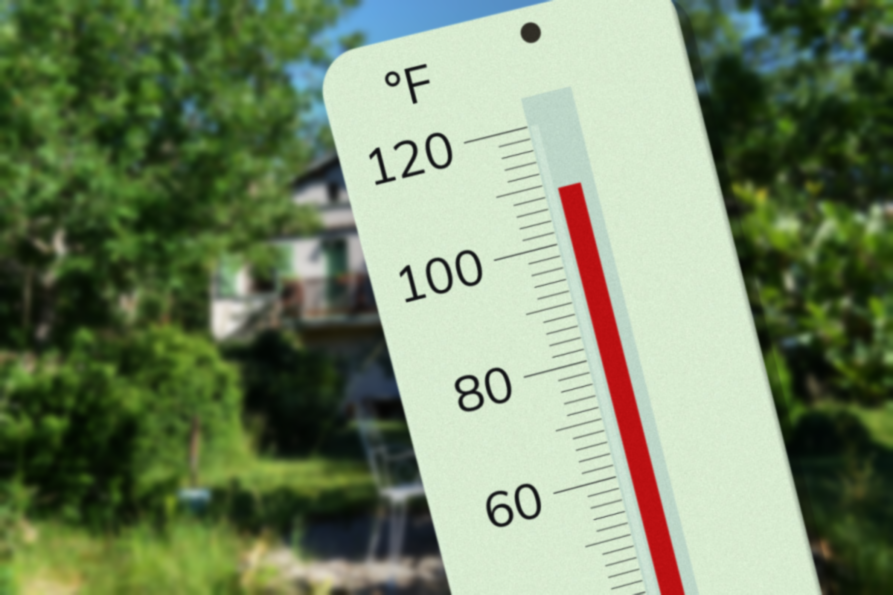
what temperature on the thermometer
109 °F
